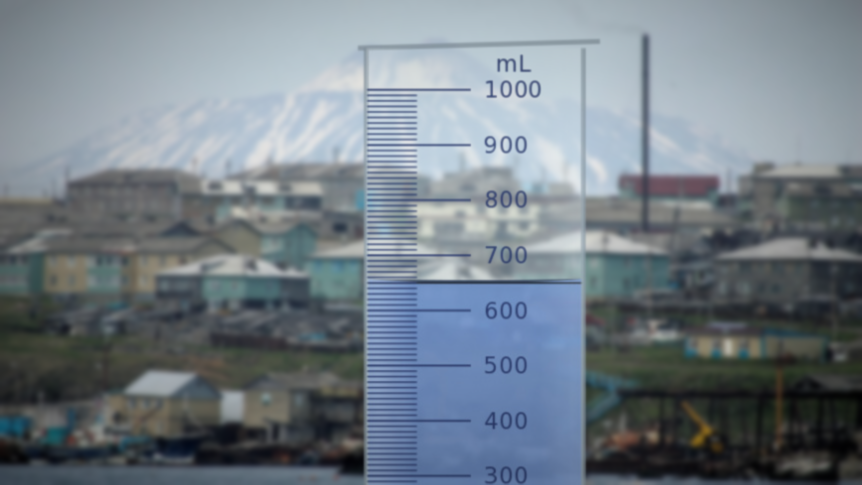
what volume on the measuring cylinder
650 mL
